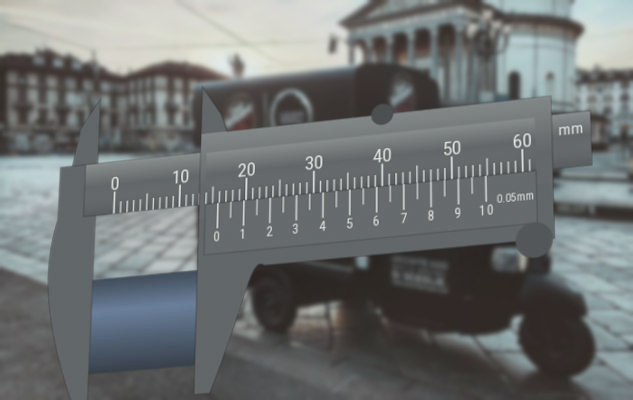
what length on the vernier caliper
15.8 mm
